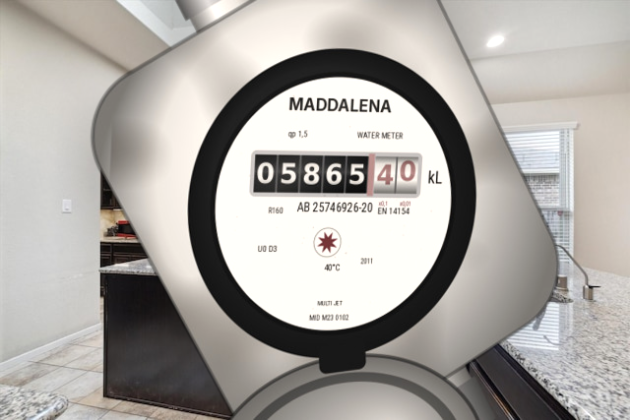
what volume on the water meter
5865.40 kL
